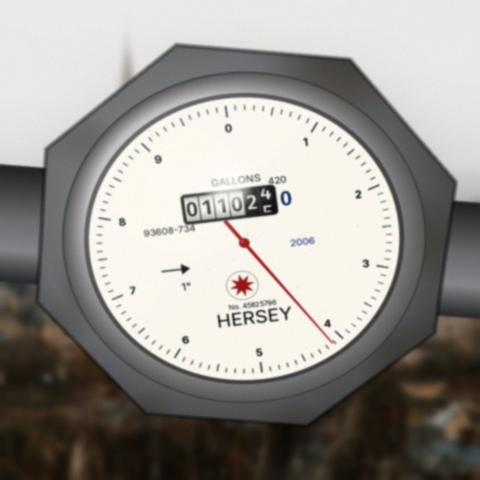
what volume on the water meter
110244.1 gal
